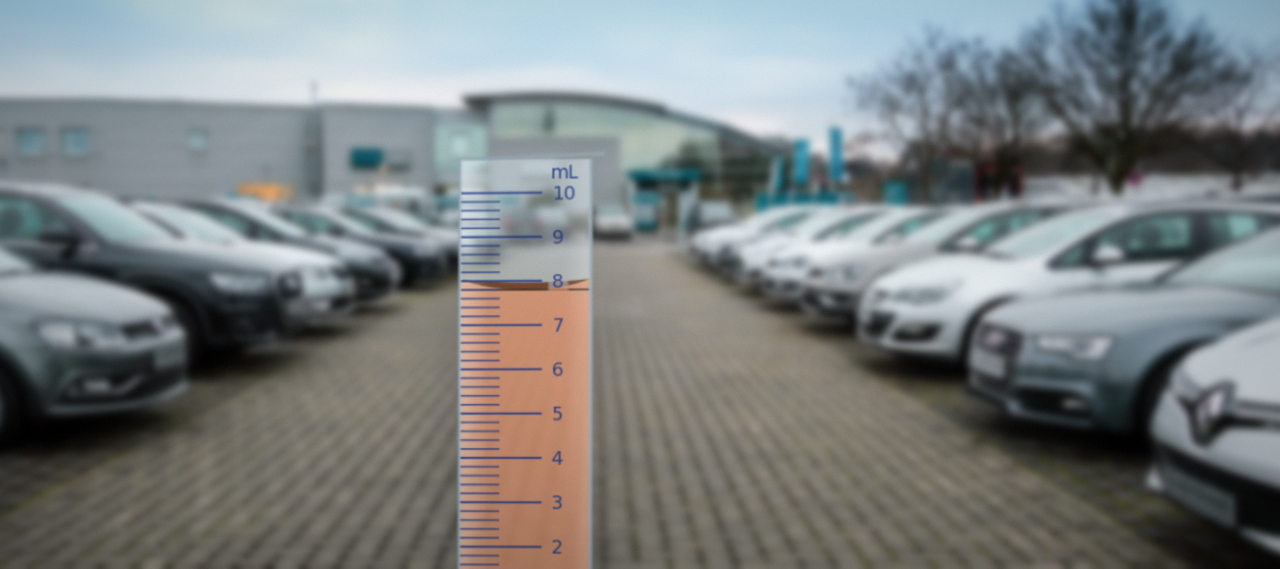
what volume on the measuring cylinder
7.8 mL
